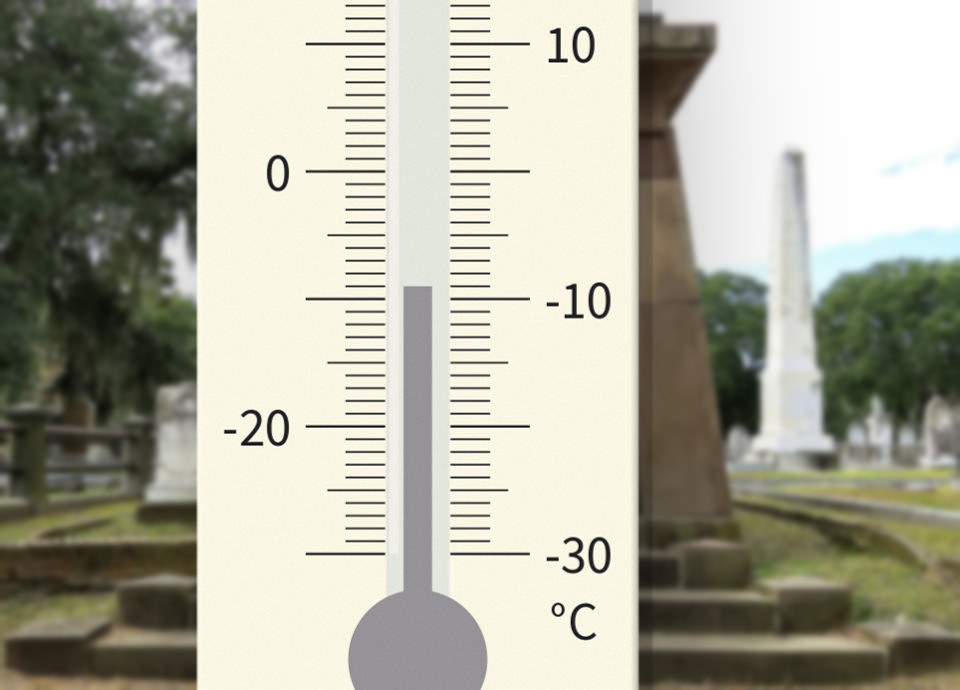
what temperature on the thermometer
-9 °C
